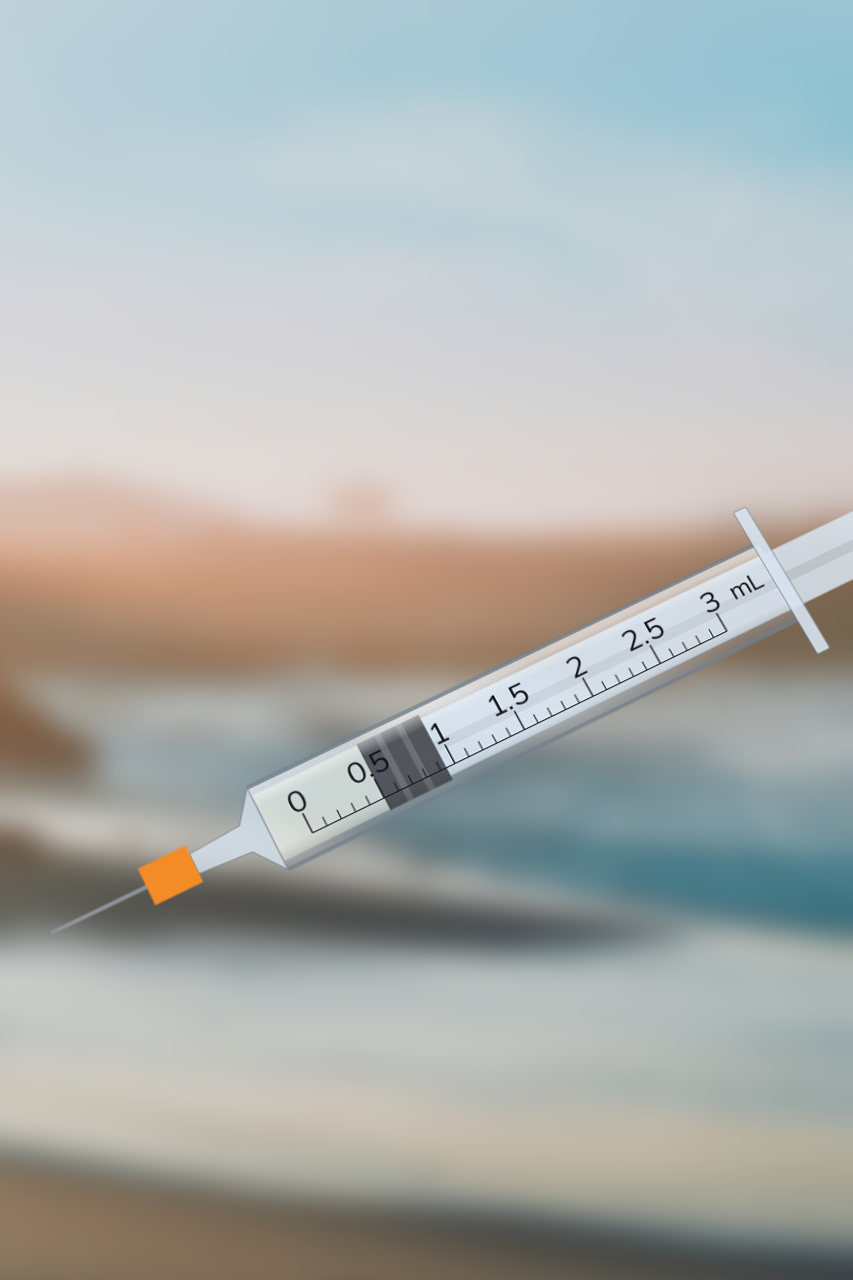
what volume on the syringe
0.5 mL
